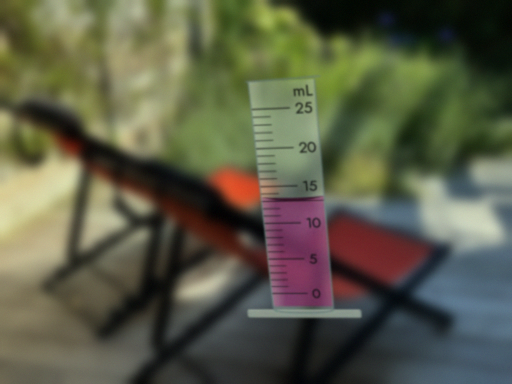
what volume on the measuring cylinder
13 mL
